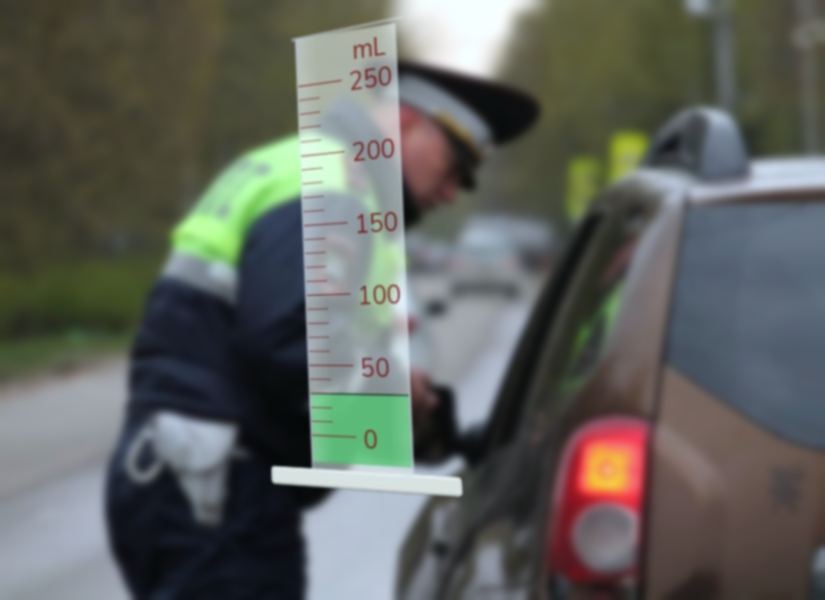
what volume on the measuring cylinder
30 mL
